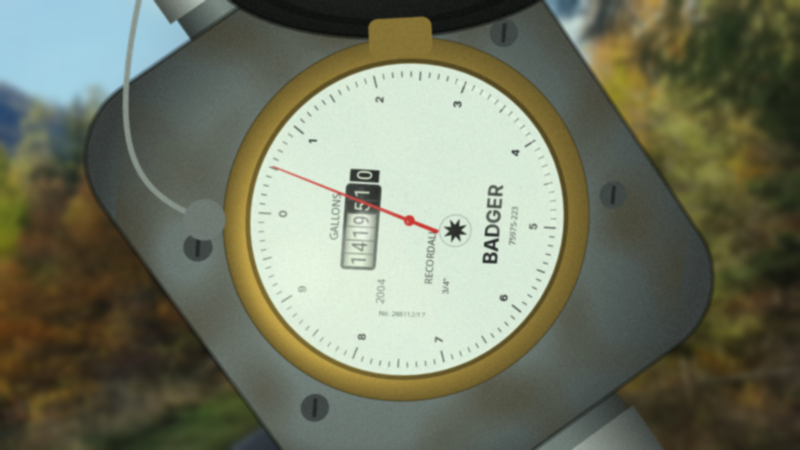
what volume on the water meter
1419510.5 gal
